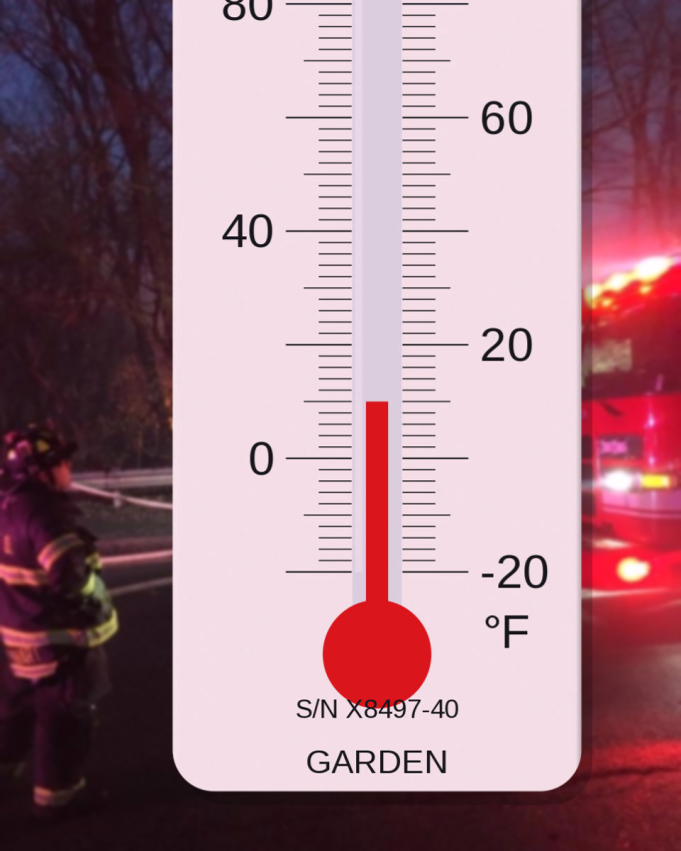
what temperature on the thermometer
10 °F
